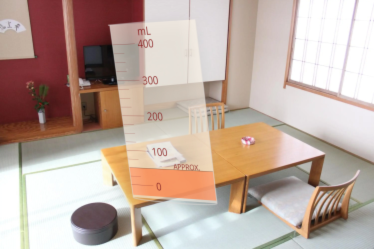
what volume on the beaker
50 mL
